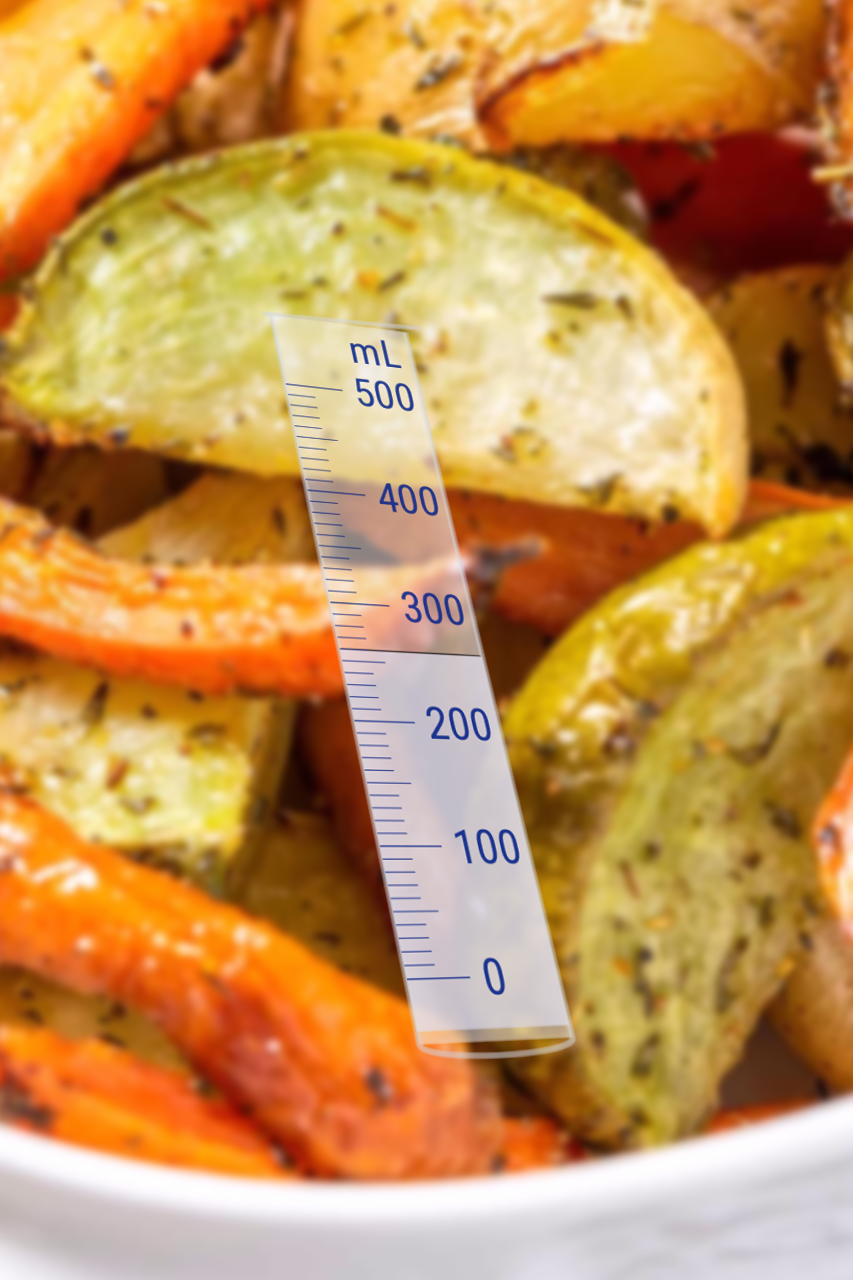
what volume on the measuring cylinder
260 mL
